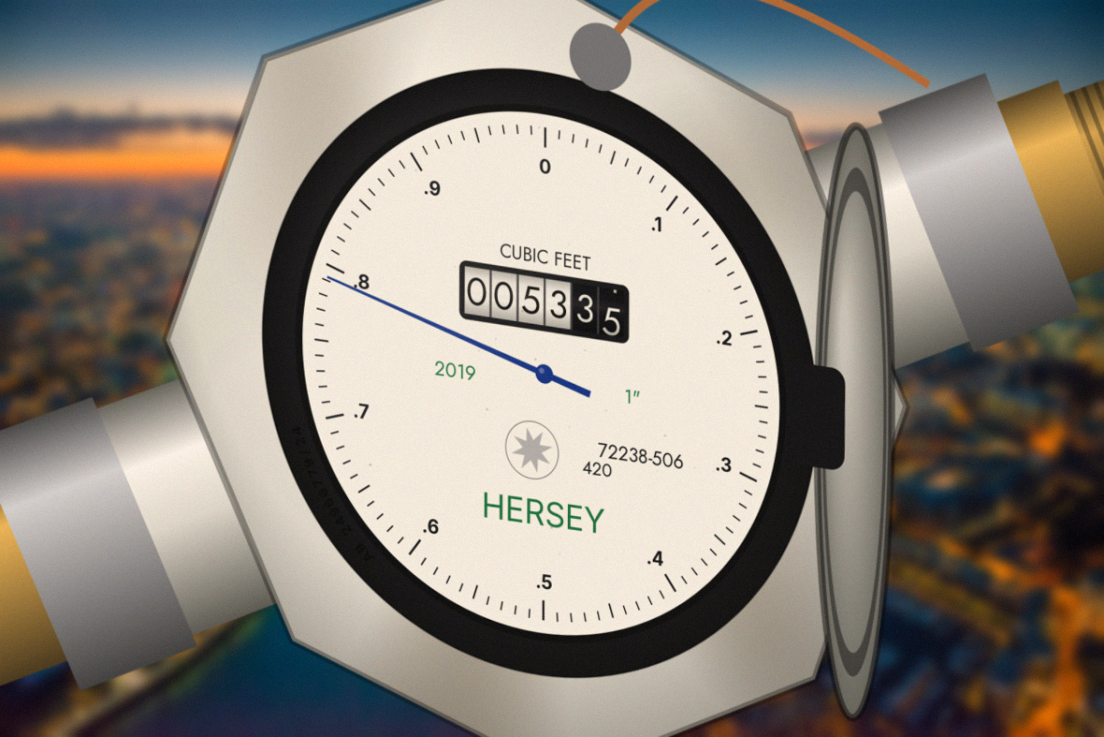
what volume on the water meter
5334.79 ft³
